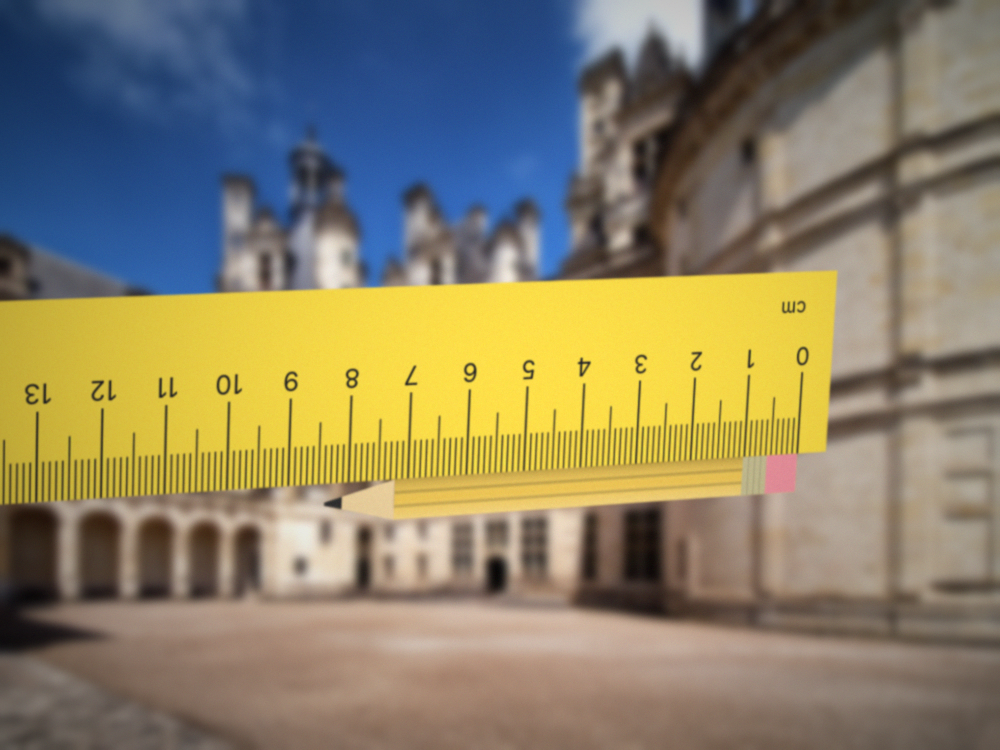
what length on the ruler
8.4 cm
